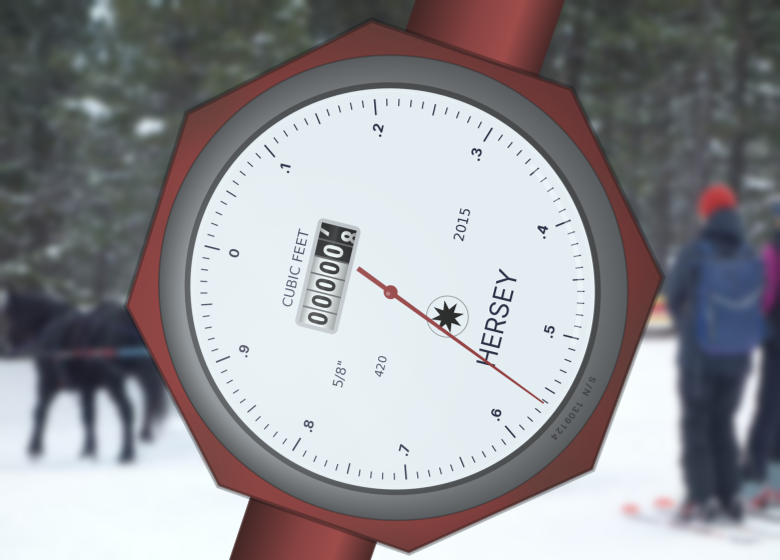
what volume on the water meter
7.56 ft³
